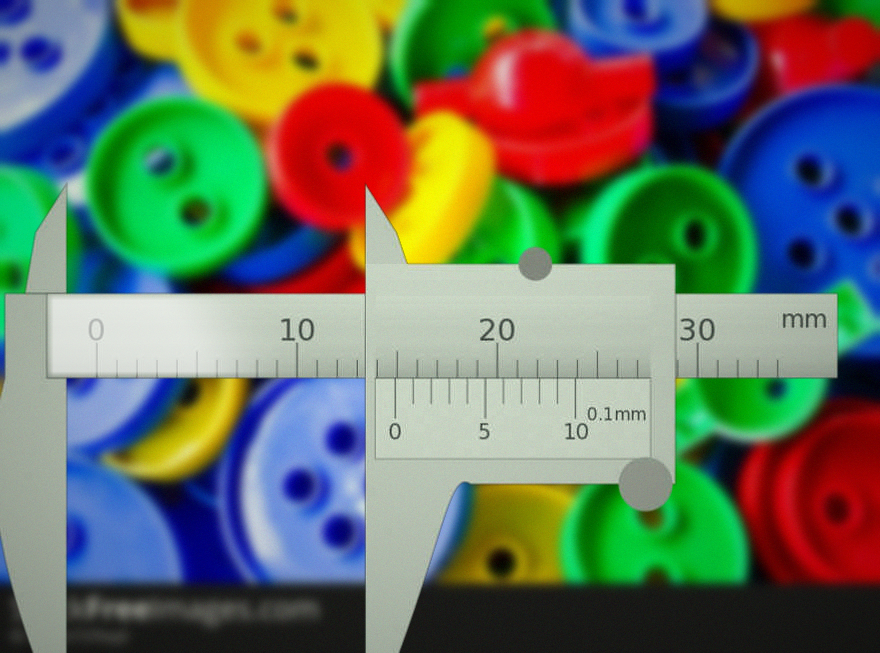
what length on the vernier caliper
14.9 mm
